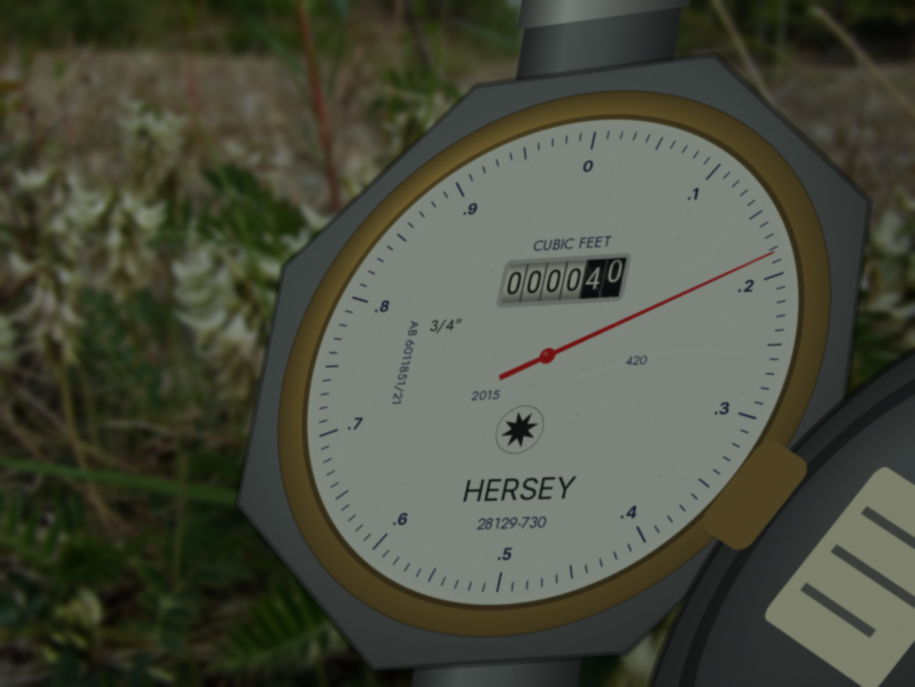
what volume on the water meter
40.18 ft³
